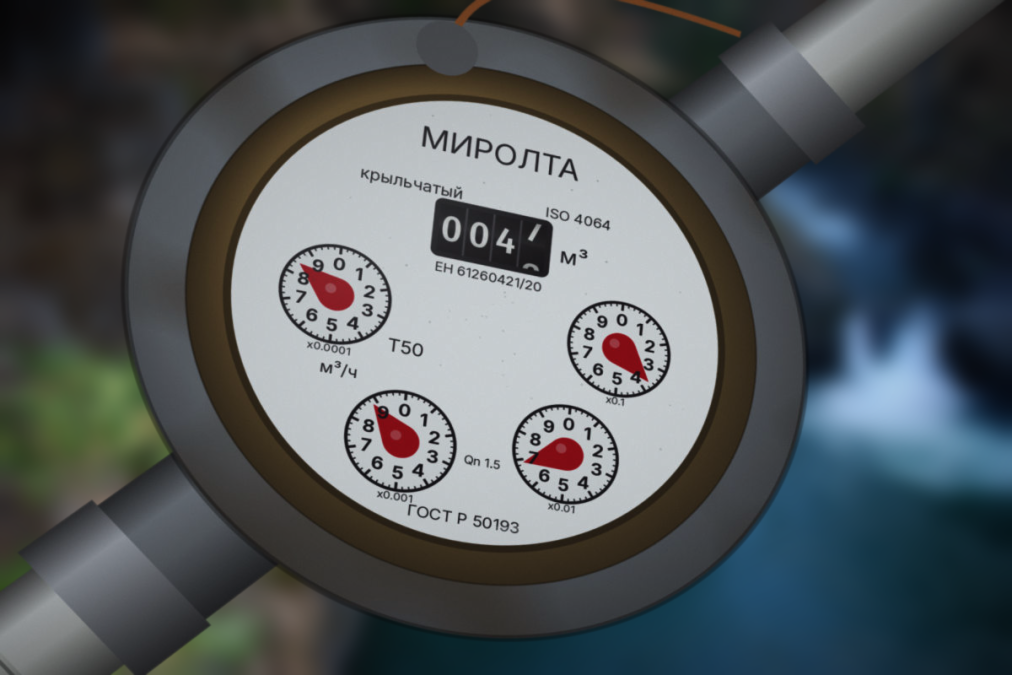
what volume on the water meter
47.3688 m³
